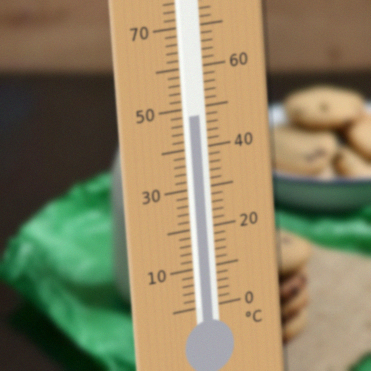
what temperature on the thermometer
48 °C
